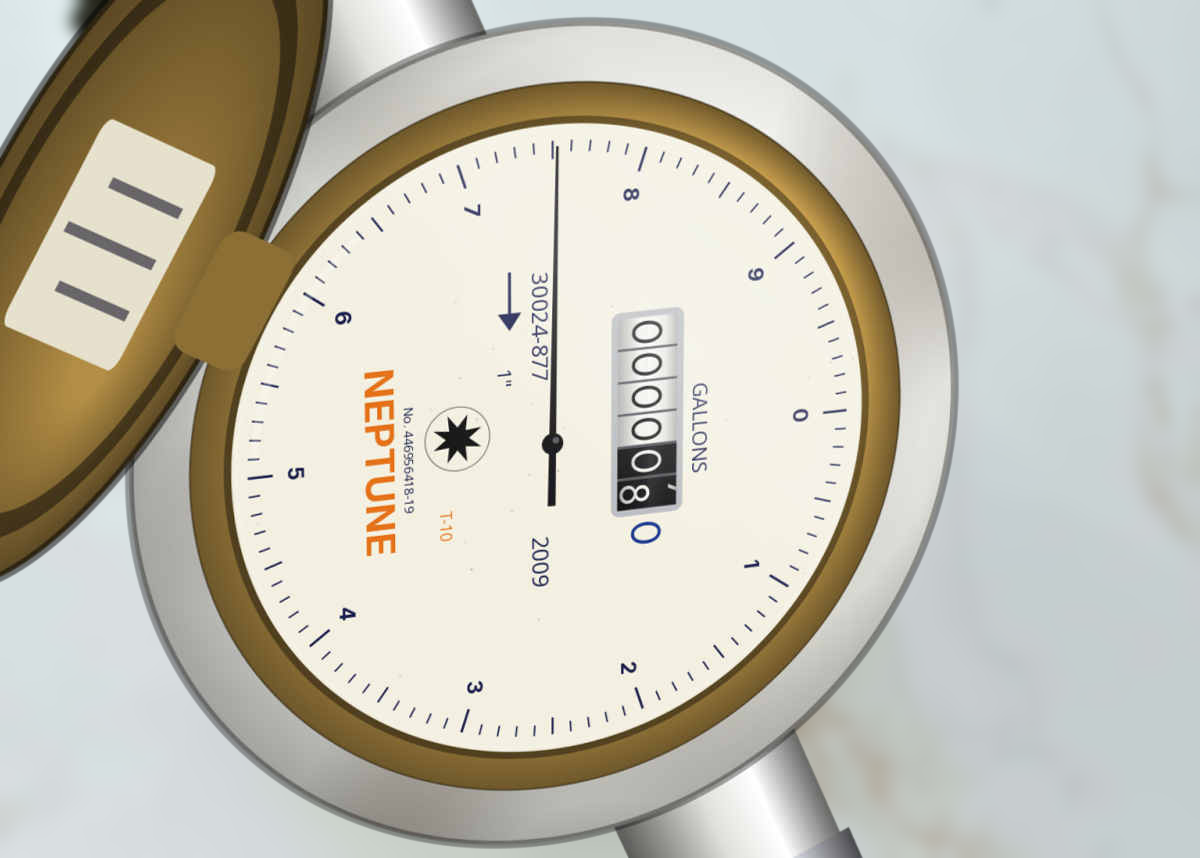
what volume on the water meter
77.5 gal
